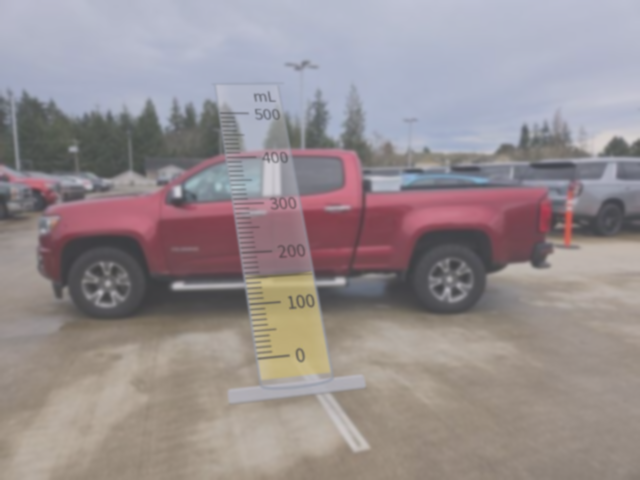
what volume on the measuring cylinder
150 mL
